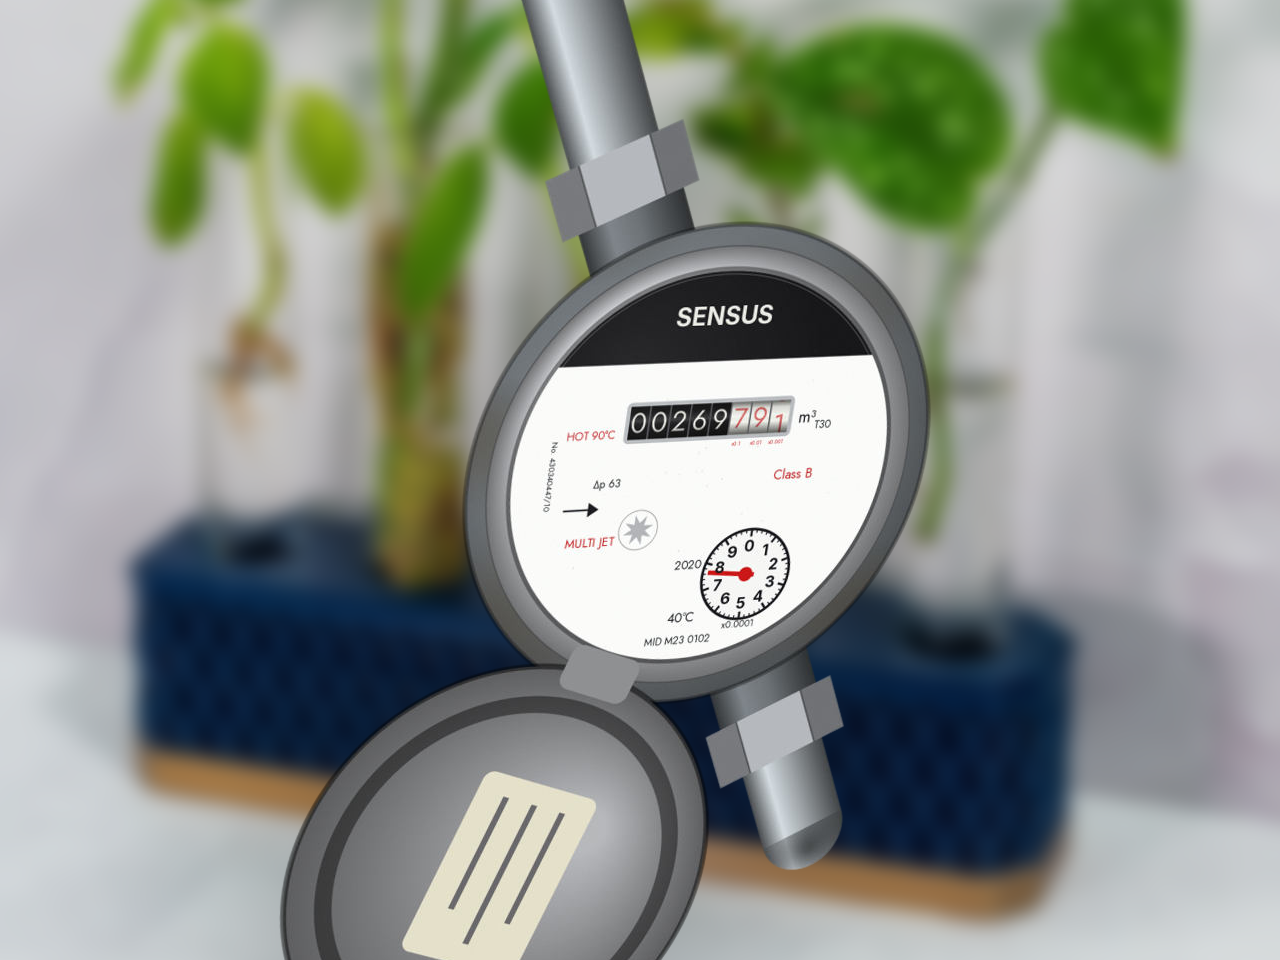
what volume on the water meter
269.7907 m³
